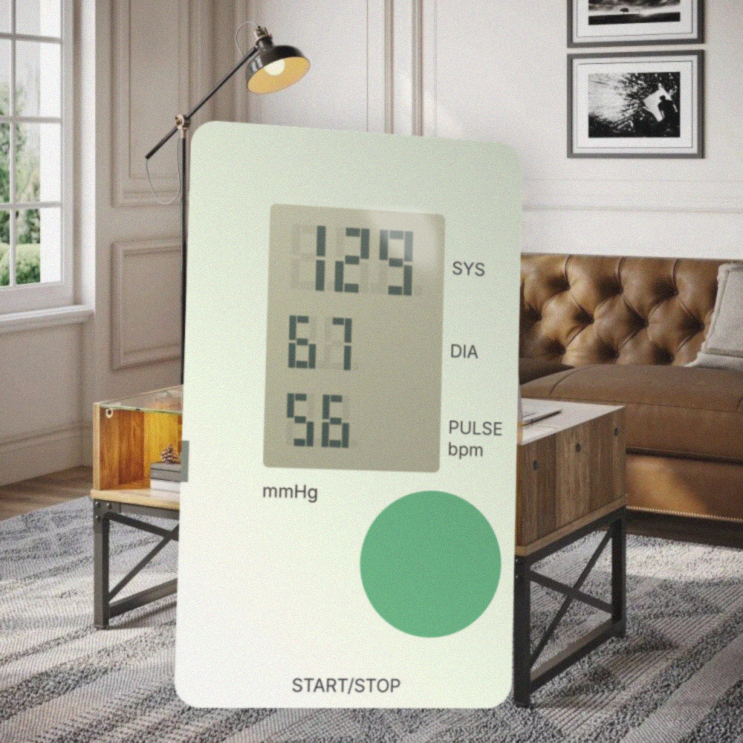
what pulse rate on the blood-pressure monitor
56 bpm
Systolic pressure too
129 mmHg
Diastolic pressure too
67 mmHg
